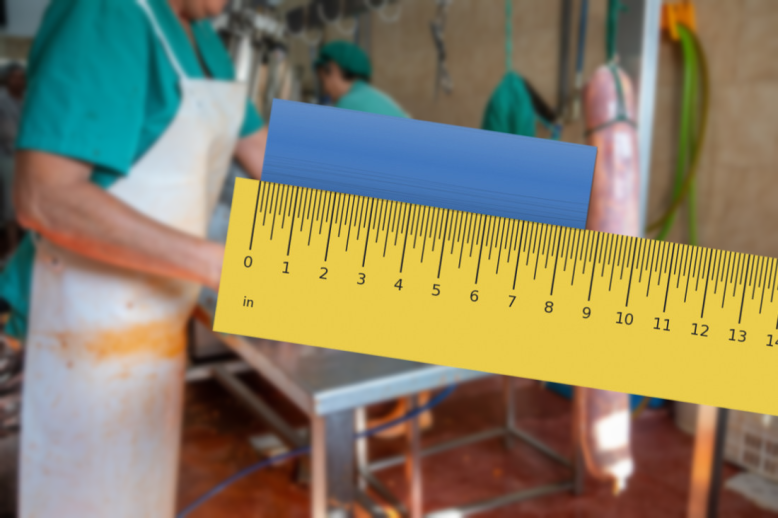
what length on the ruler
8.625 in
